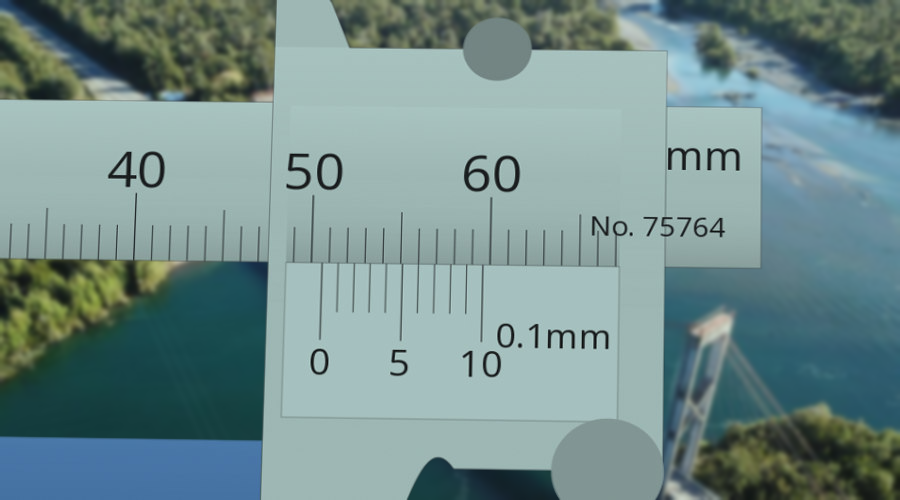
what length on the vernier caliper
50.6 mm
